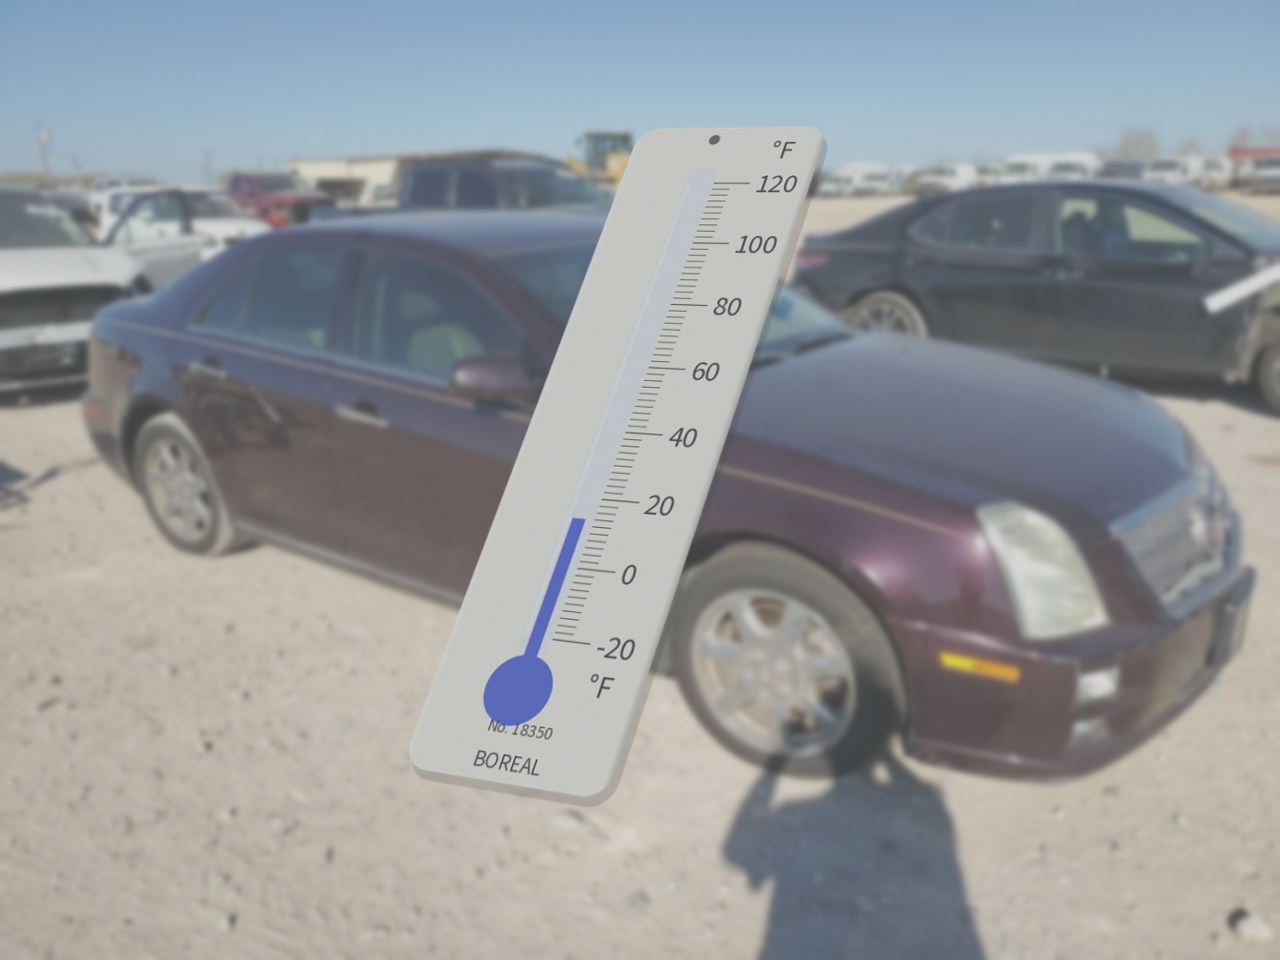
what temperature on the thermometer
14 °F
